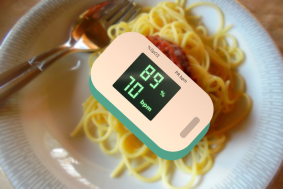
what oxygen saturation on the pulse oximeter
89 %
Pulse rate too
70 bpm
